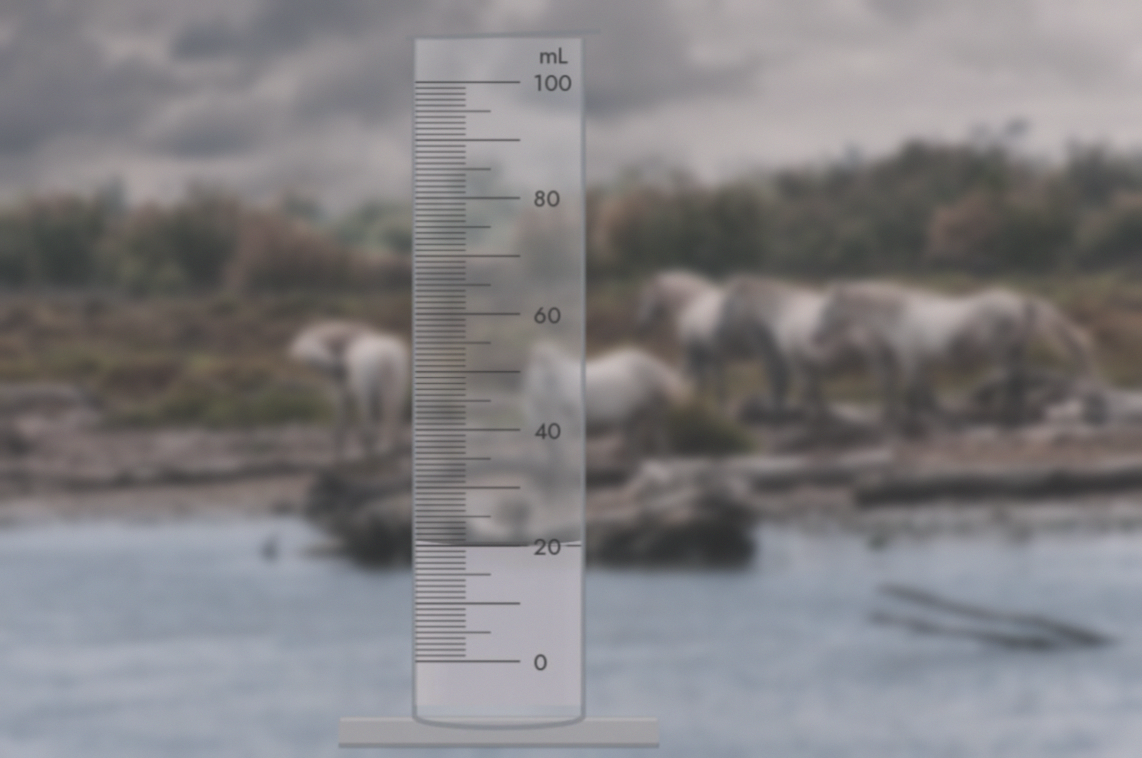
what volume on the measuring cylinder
20 mL
